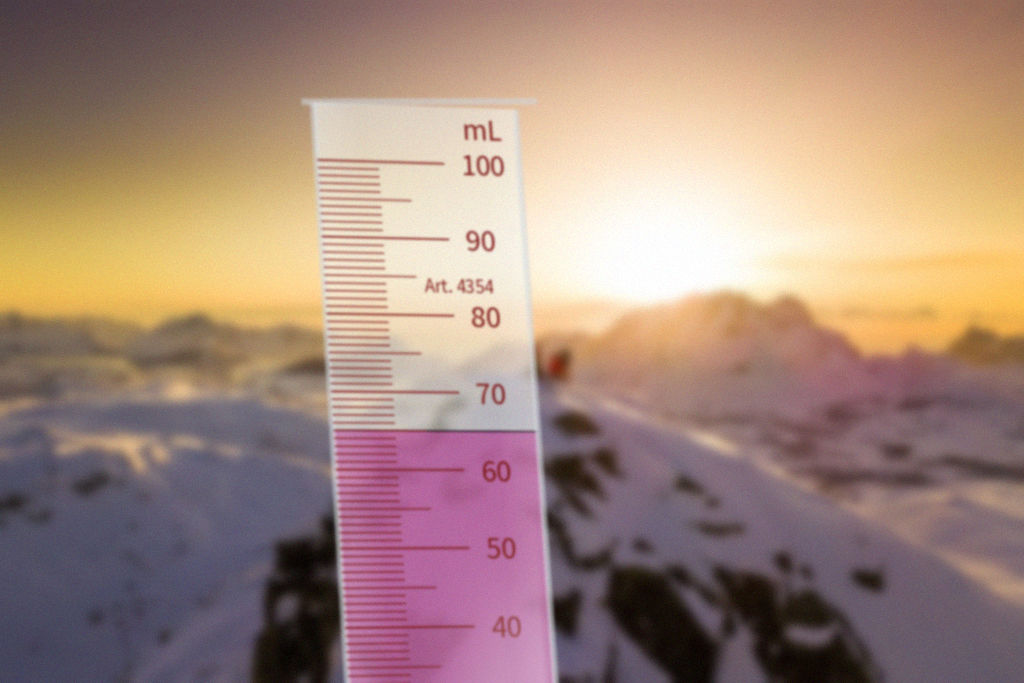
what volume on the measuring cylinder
65 mL
